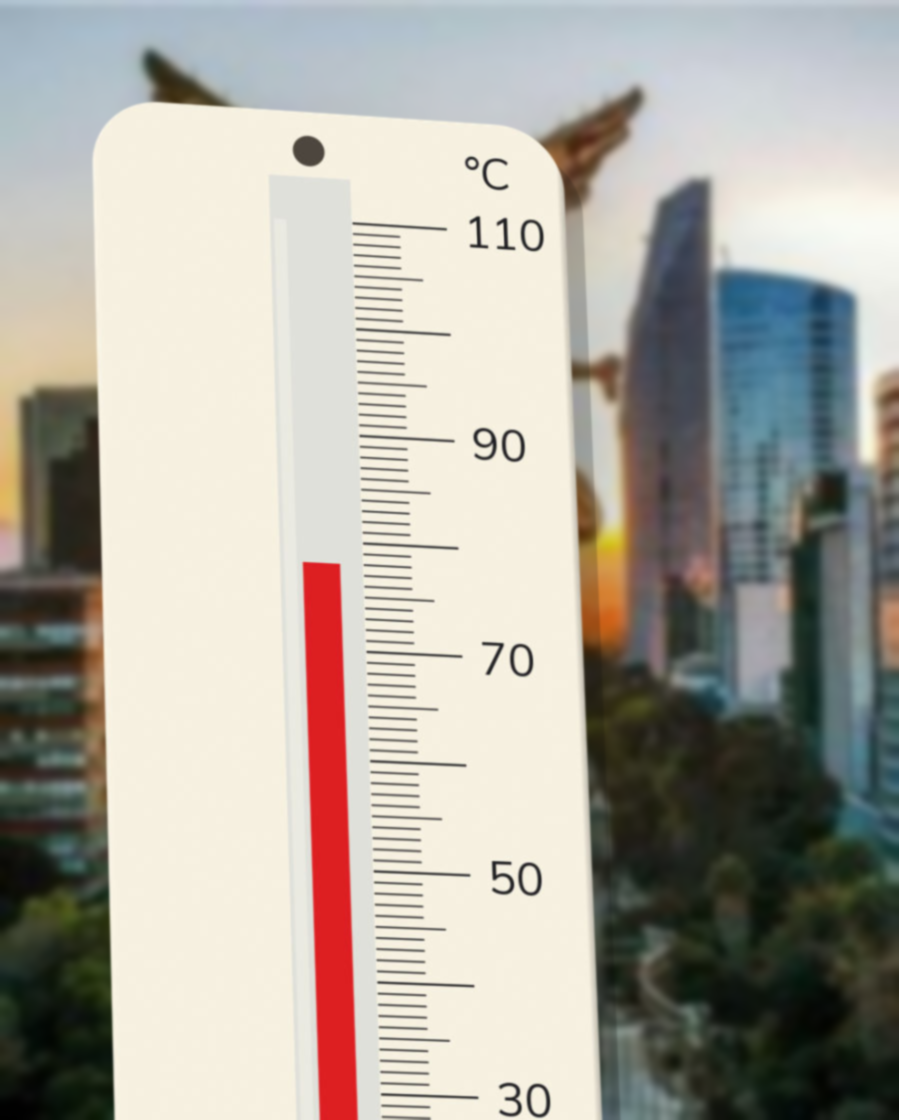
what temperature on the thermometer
78 °C
